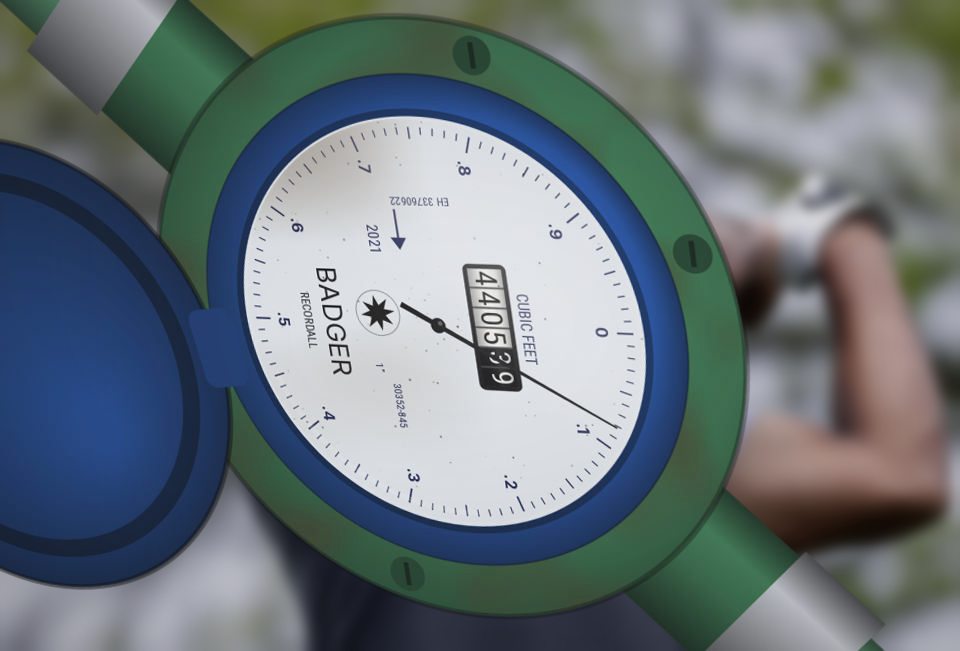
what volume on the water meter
440539.08 ft³
